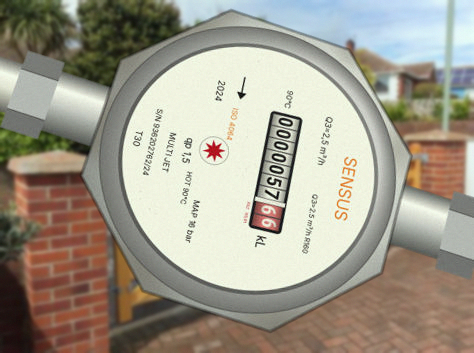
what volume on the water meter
57.66 kL
